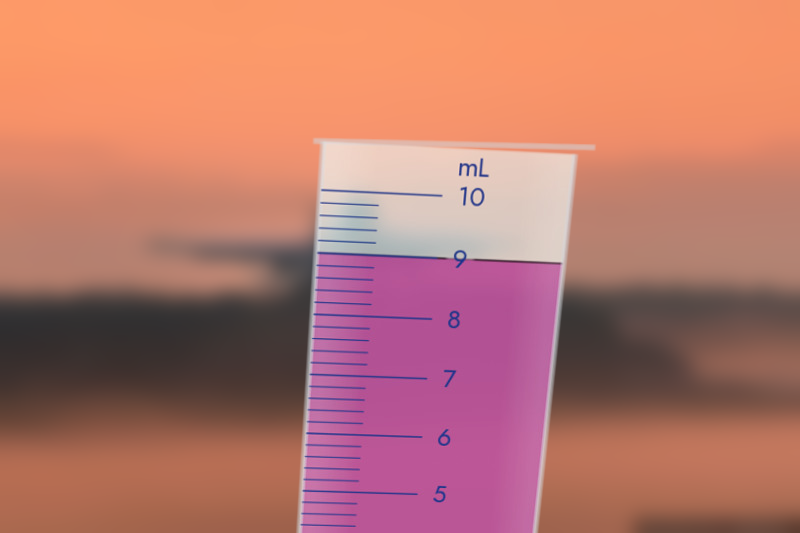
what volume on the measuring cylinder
9 mL
